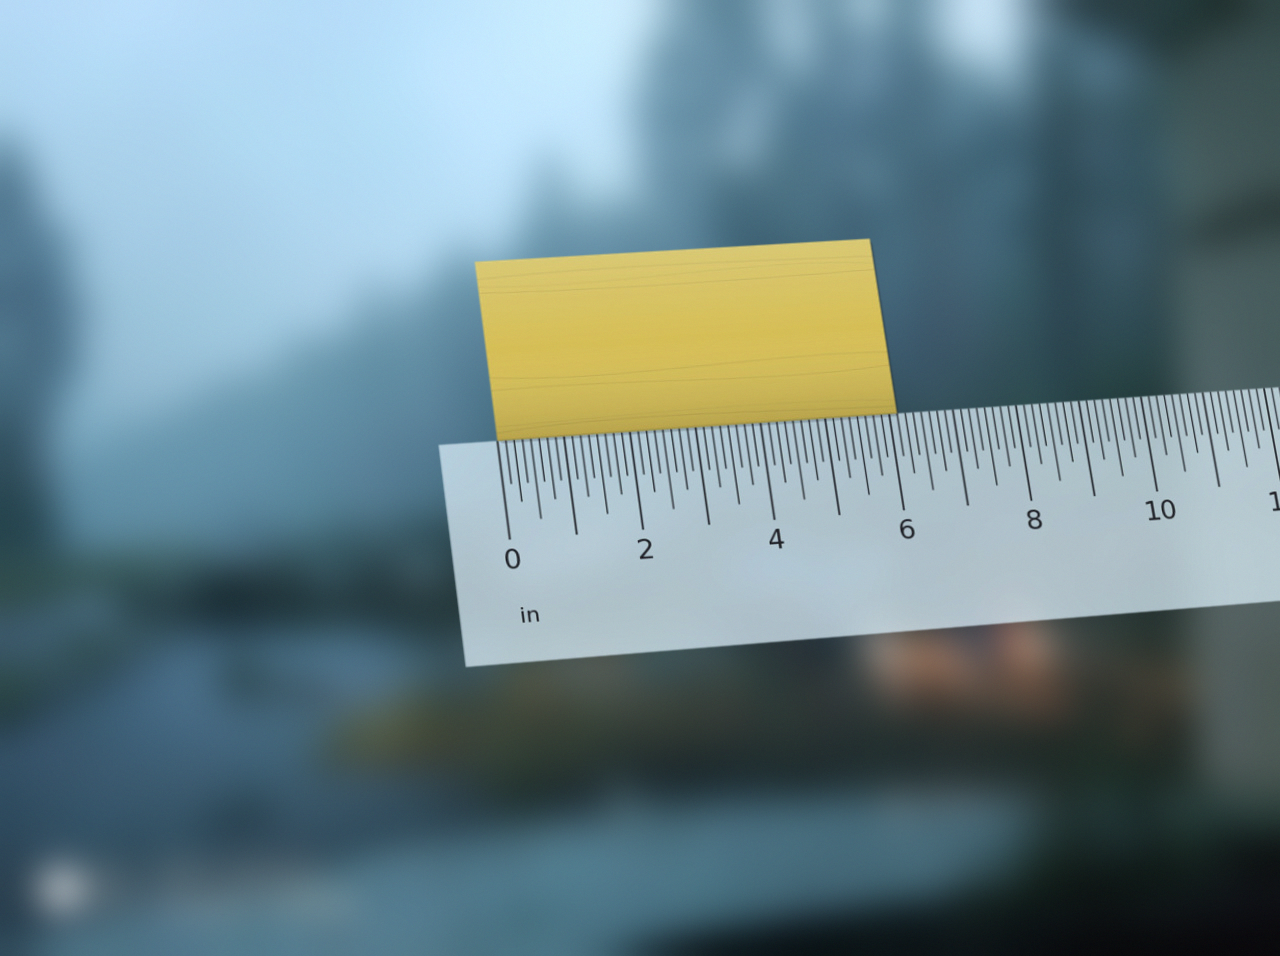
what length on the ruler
6.125 in
